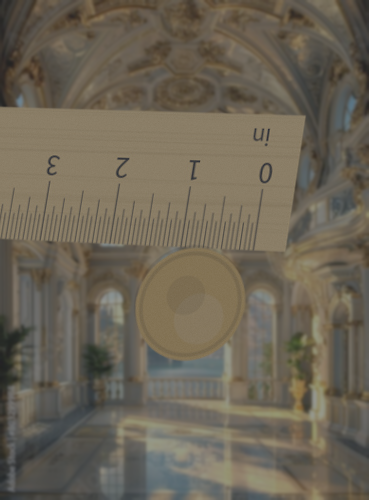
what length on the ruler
1.5 in
